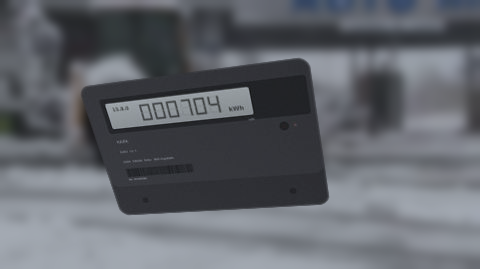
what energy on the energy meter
704 kWh
